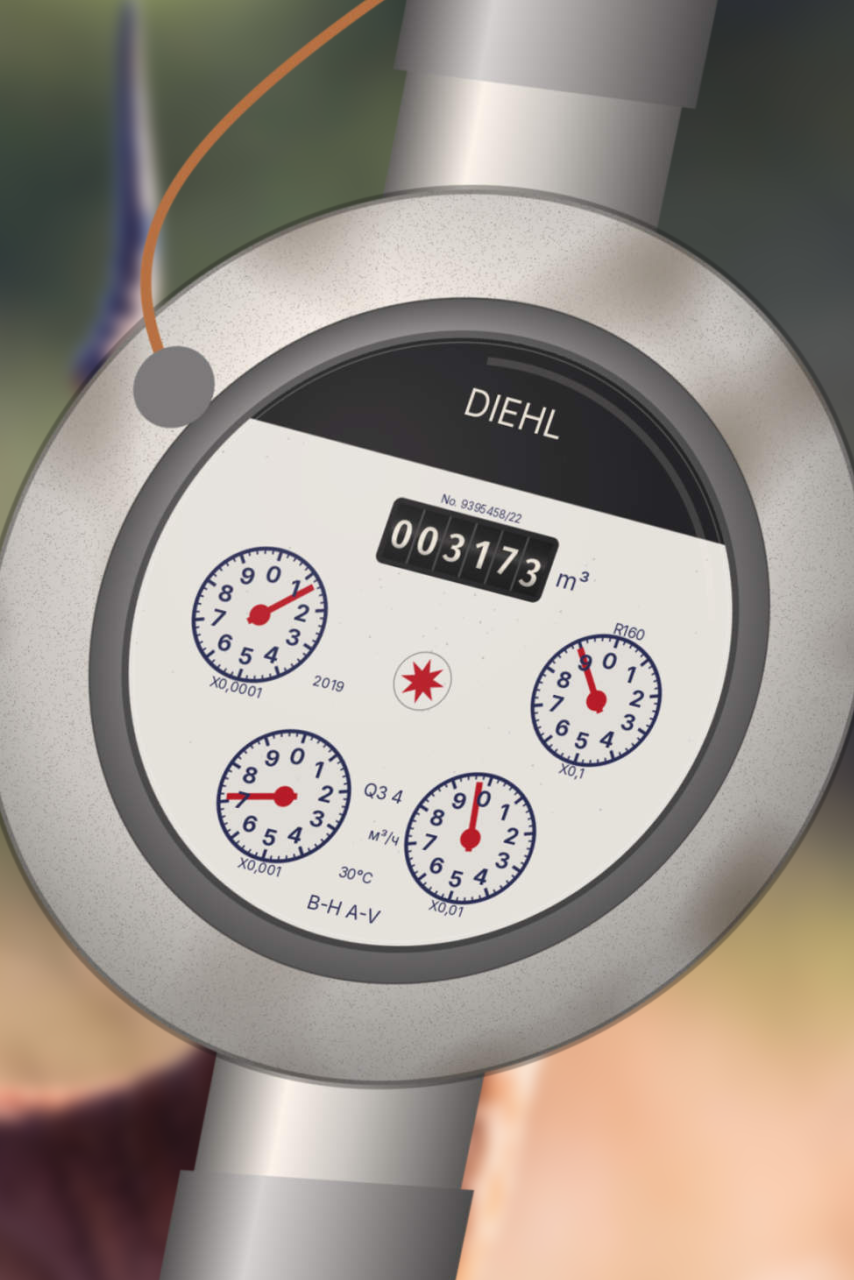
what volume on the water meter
3172.8971 m³
